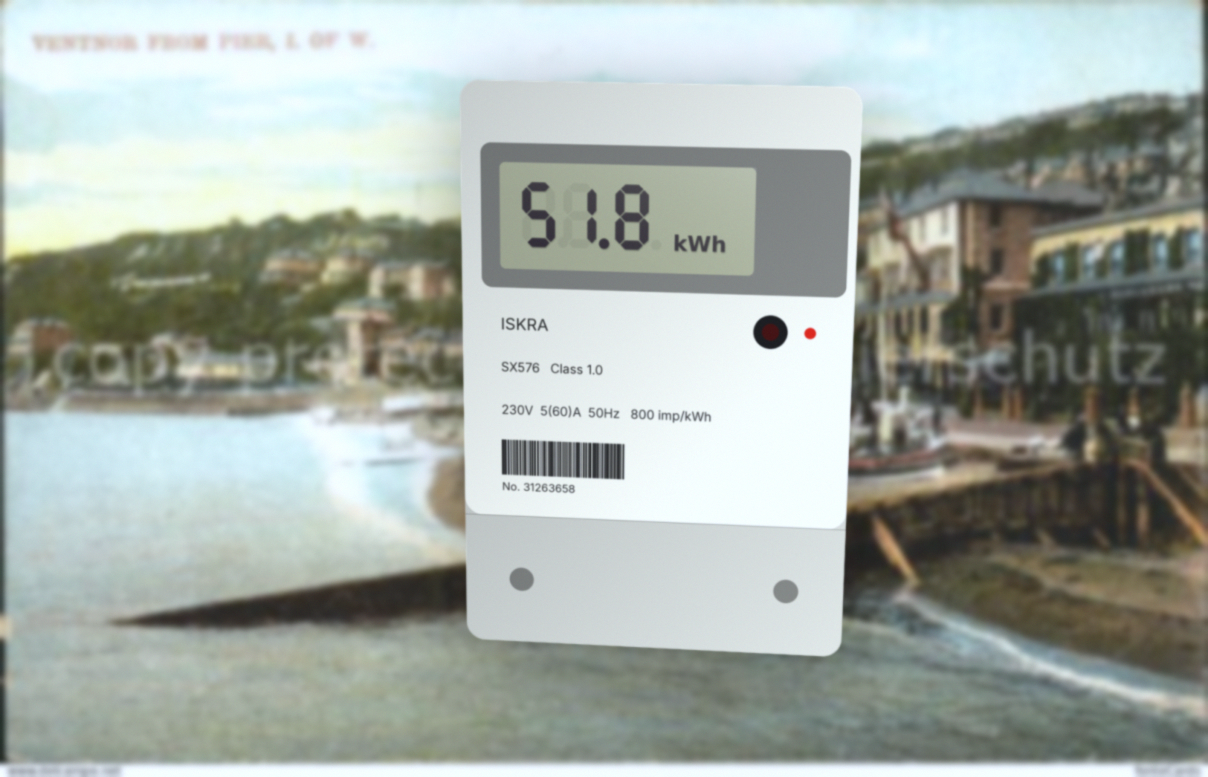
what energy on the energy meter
51.8 kWh
